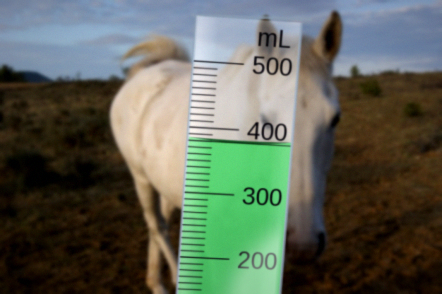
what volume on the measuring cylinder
380 mL
